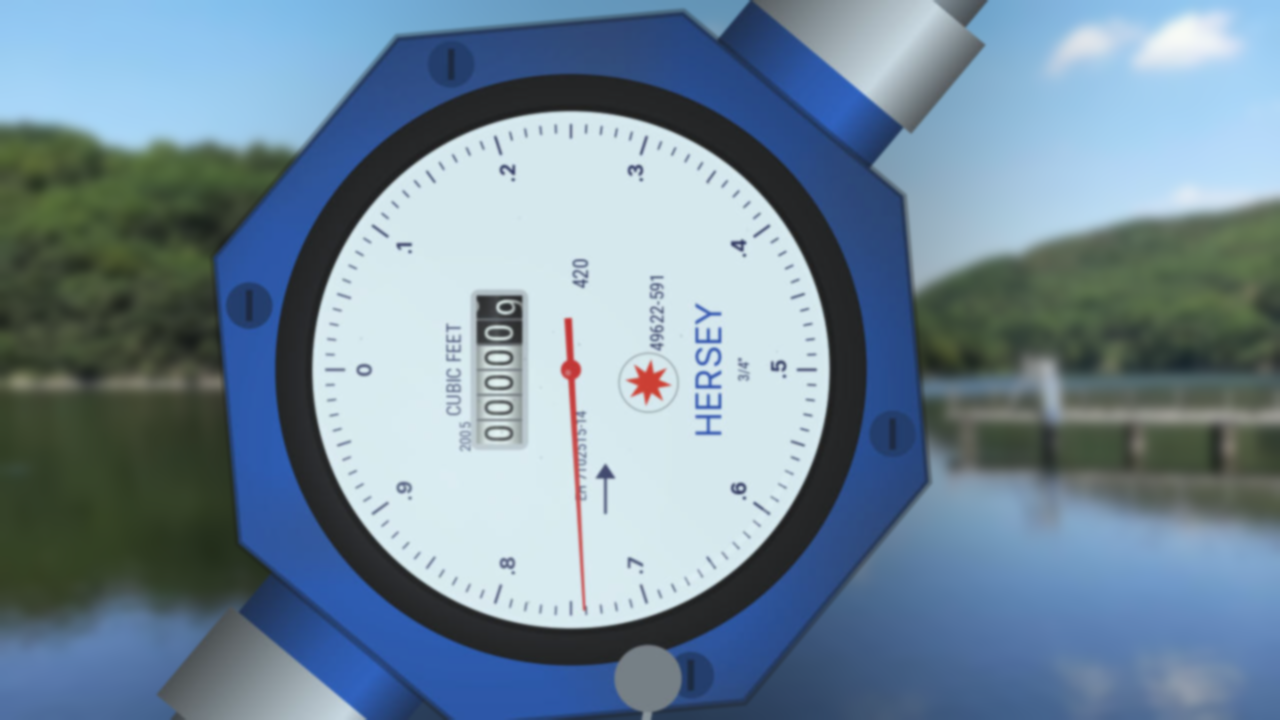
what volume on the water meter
8.74 ft³
